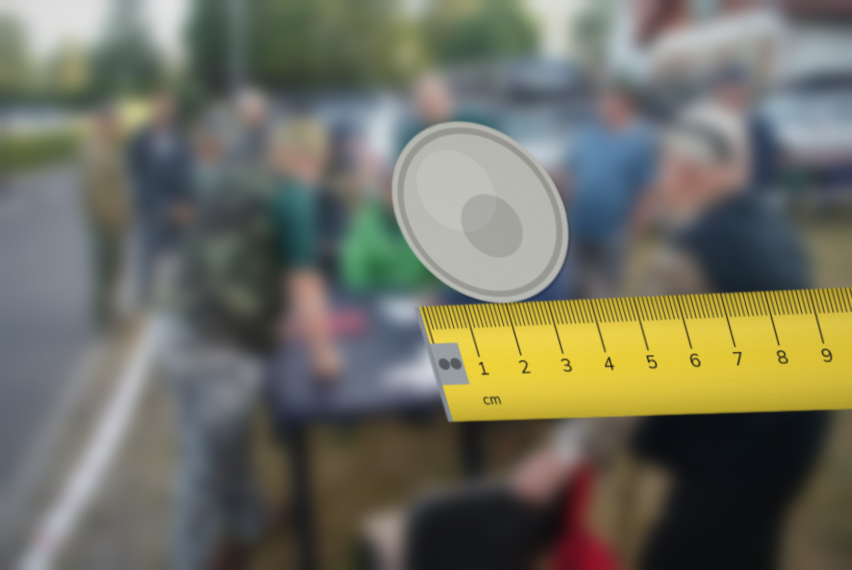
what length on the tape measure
4 cm
